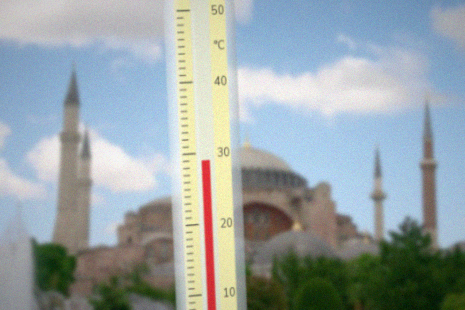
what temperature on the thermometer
29 °C
